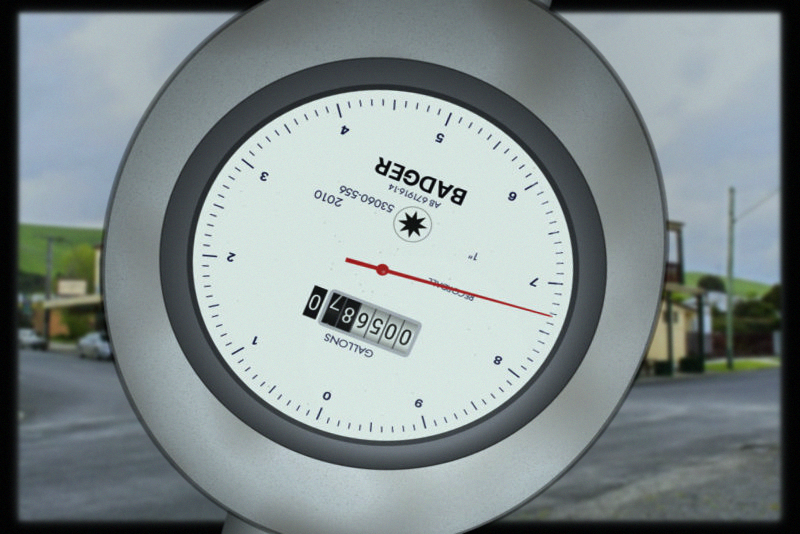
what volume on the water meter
56867.3 gal
